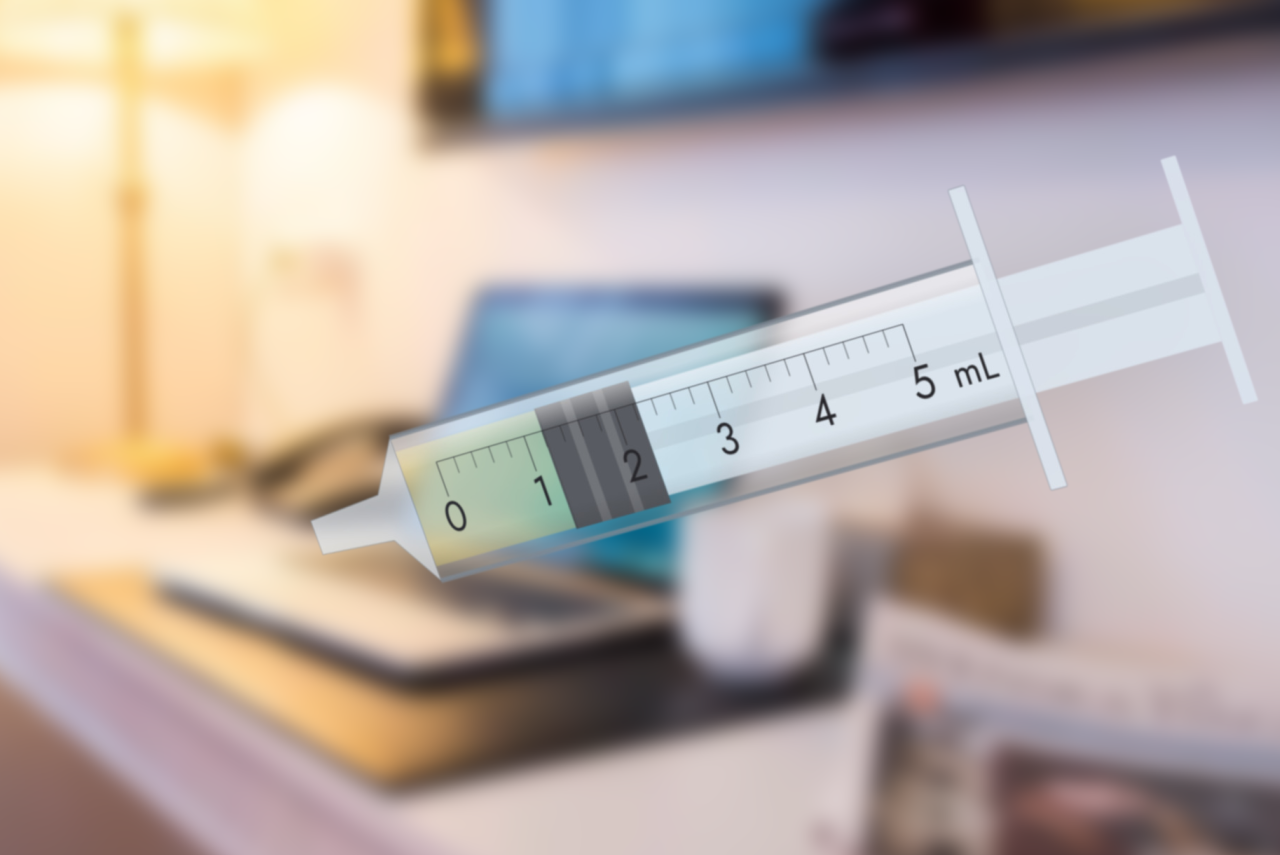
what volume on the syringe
1.2 mL
